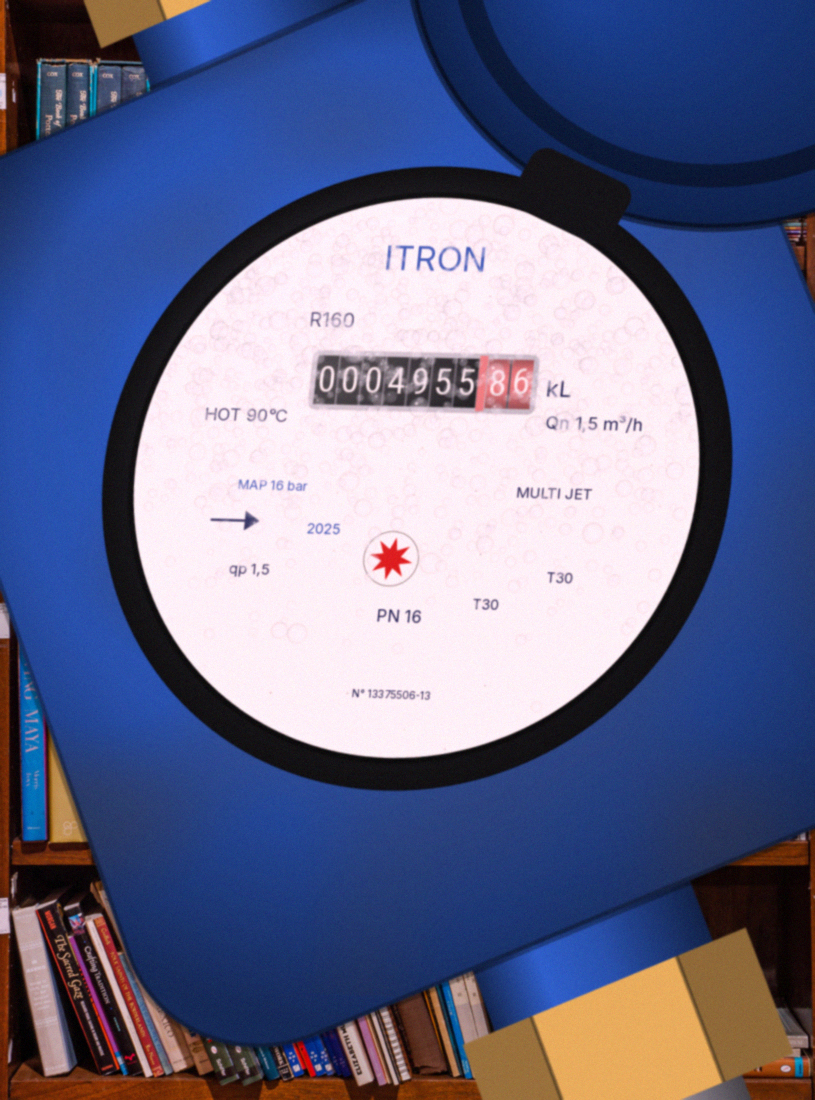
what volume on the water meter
4955.86 kL
